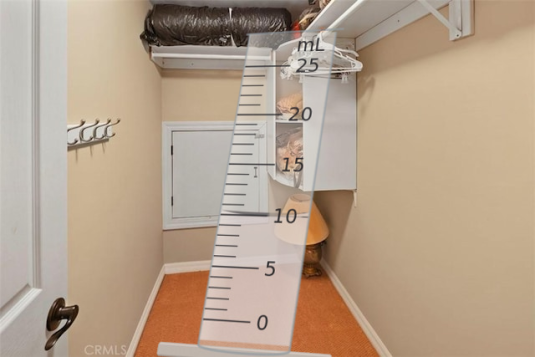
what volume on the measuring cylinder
10 mL
